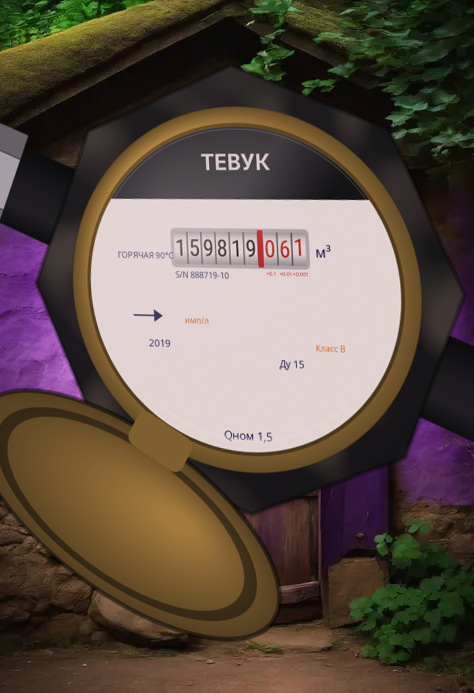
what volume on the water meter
159819.061 m³
